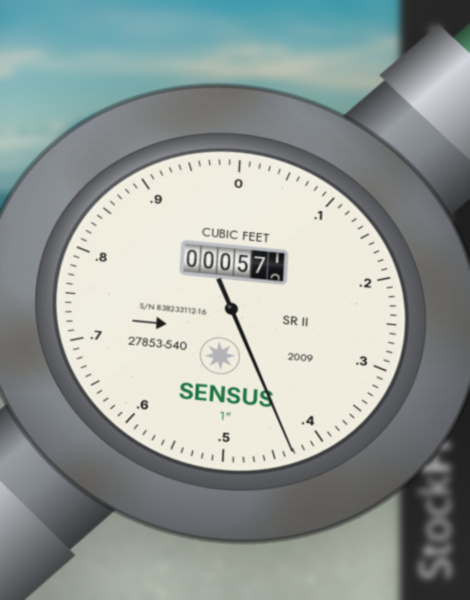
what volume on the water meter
571.43 ft³
